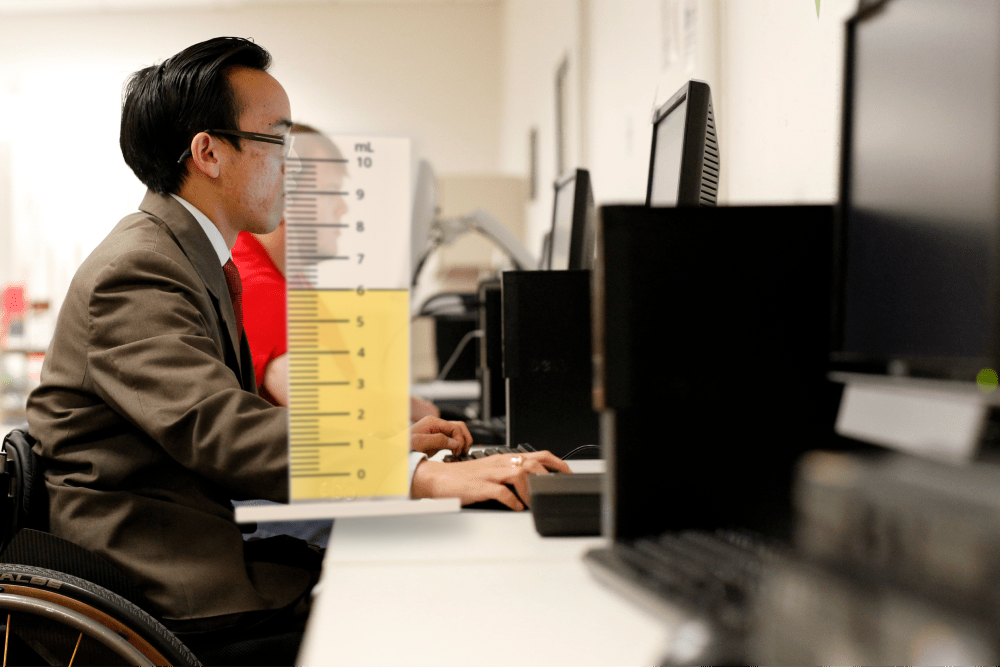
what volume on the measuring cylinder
6 mL
